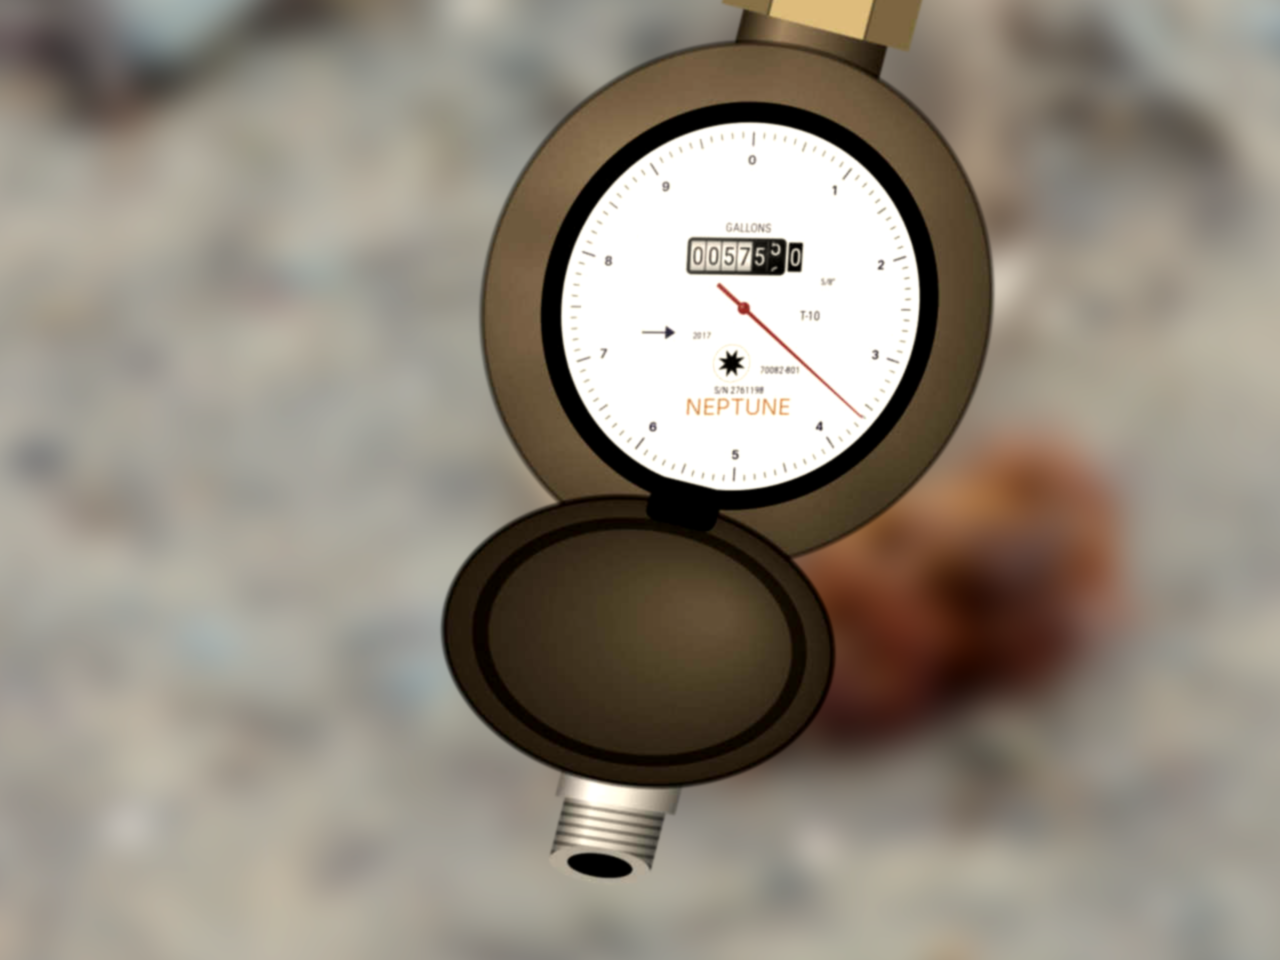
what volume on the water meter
57553.6 gal
